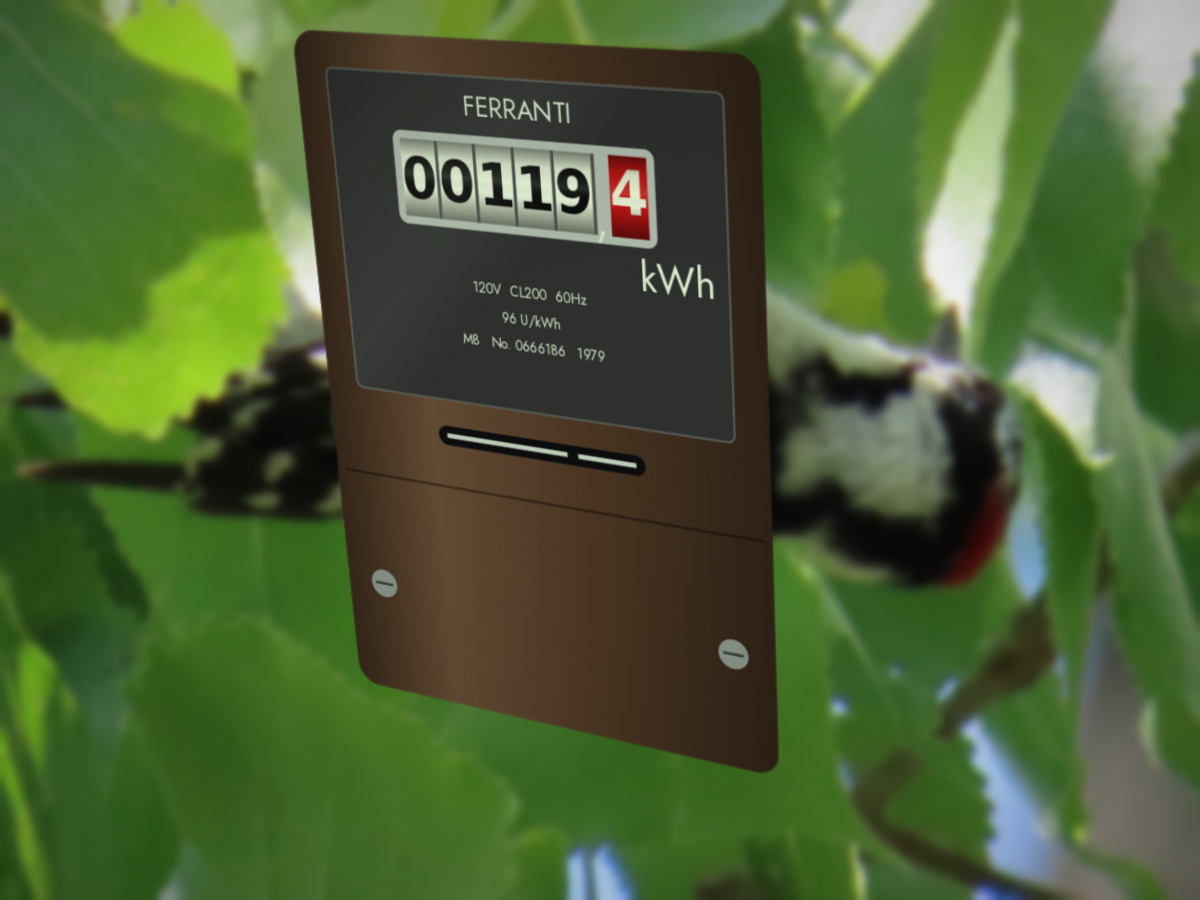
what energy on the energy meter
119.4 kWh
